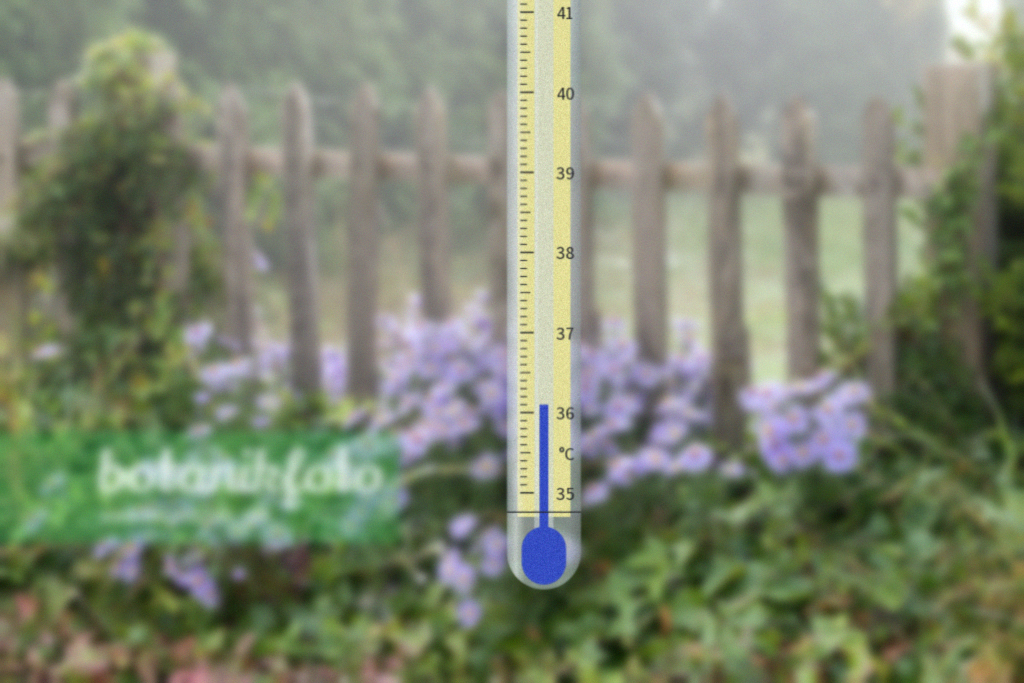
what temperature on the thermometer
36.1 °C
